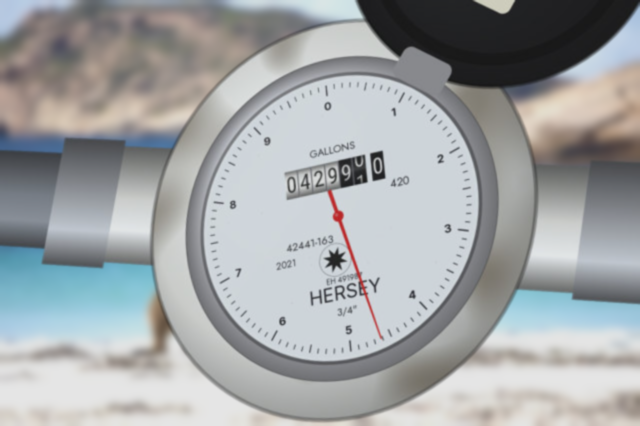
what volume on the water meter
429904.6 gal
